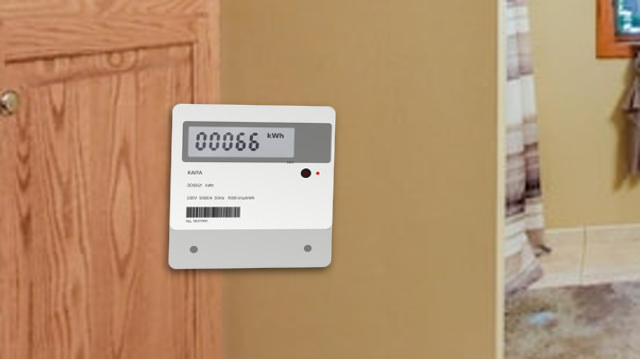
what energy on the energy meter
66 kWh
